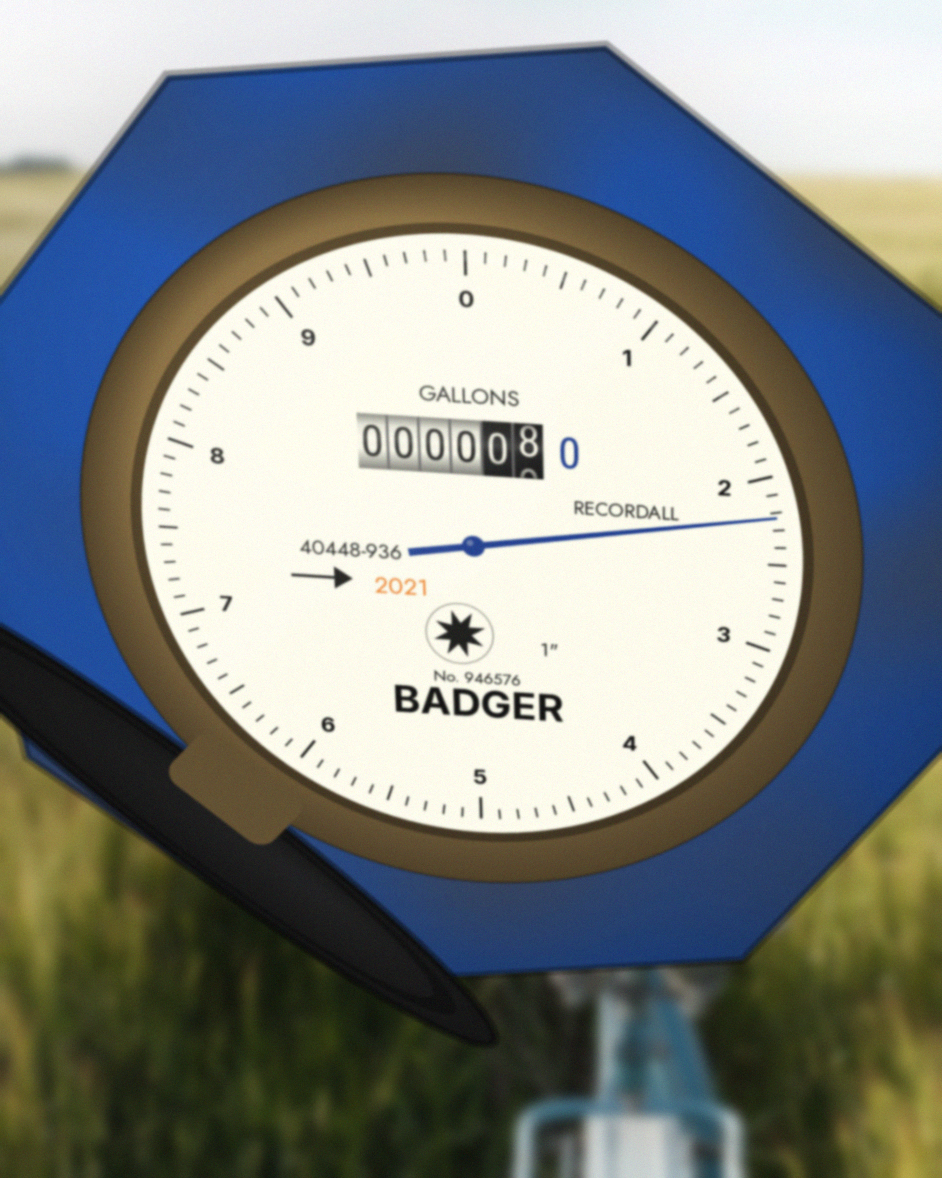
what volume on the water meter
82.2 gal
